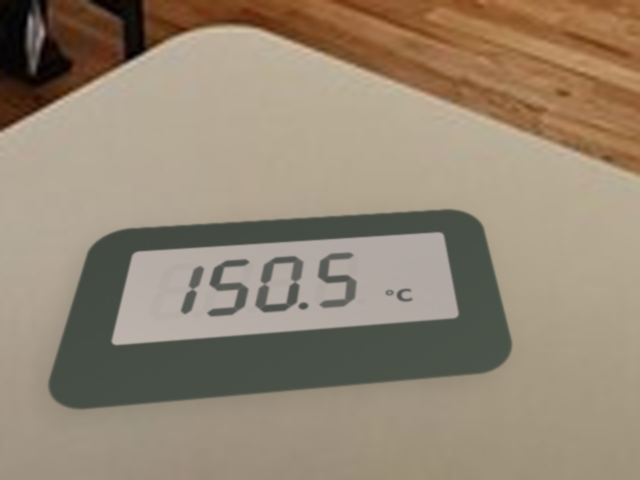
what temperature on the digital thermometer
150.5 °C
